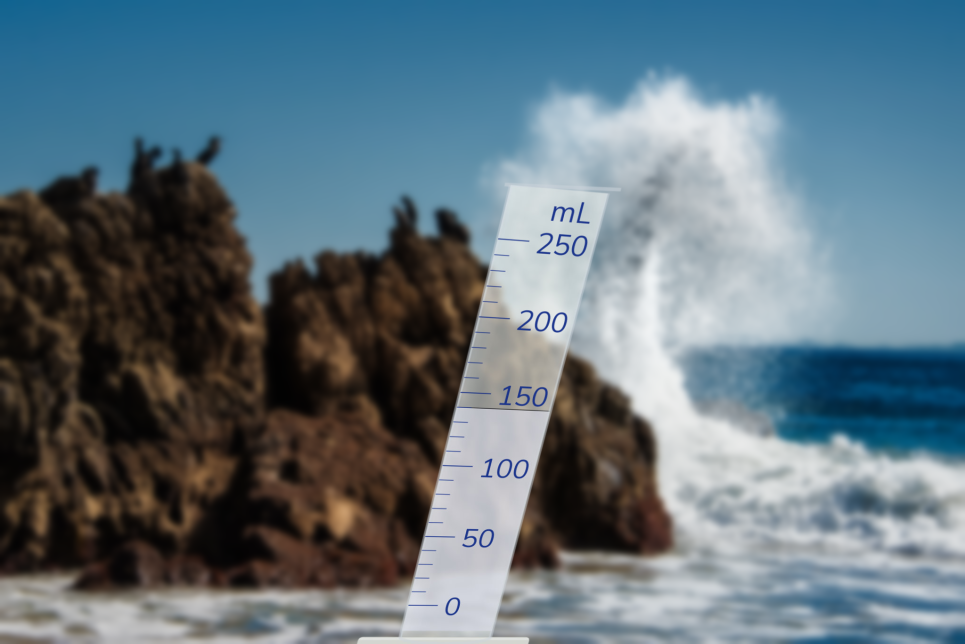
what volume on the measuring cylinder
140 mL
